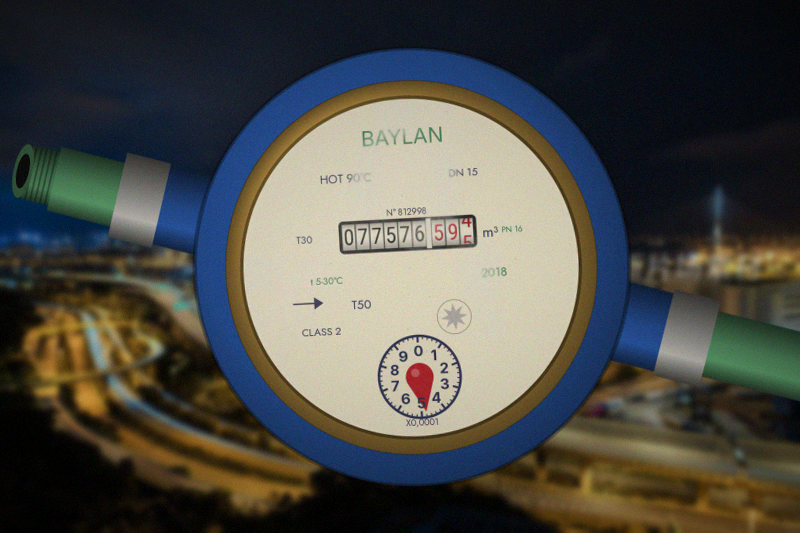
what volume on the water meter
77576.5944 m³
